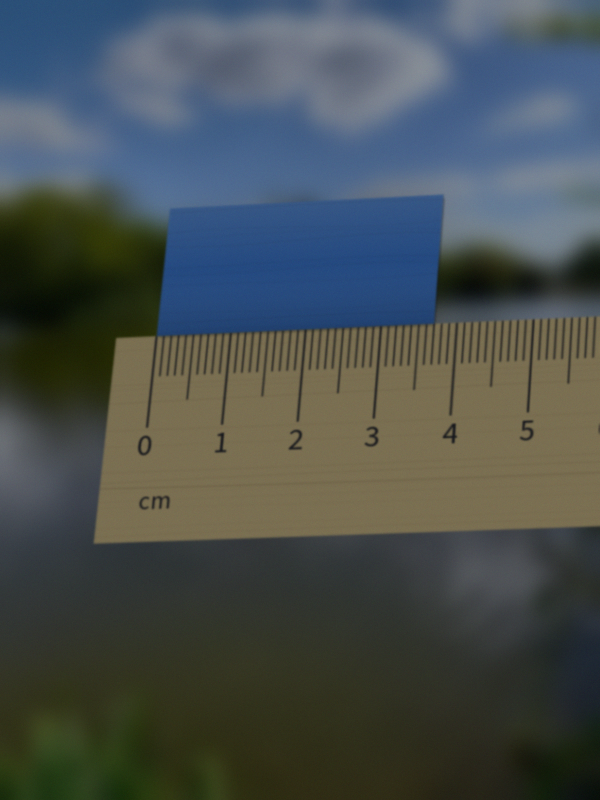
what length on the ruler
3.7 cm
